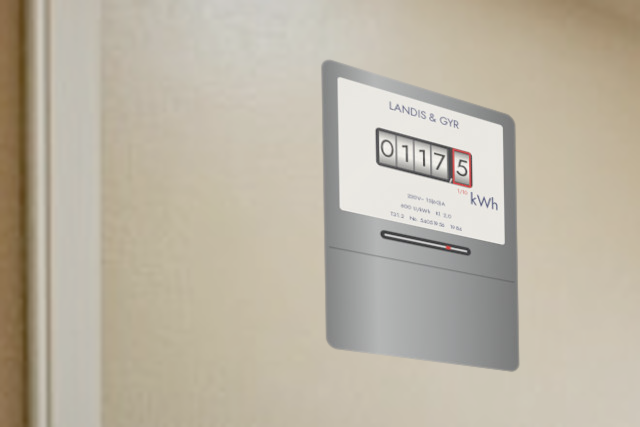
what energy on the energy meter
117.5 kWh
